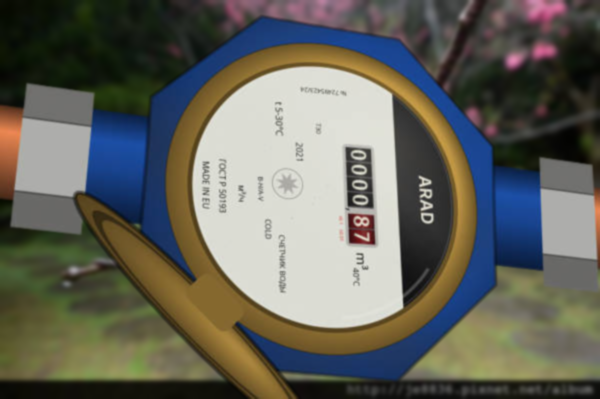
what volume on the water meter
0.87 m³
